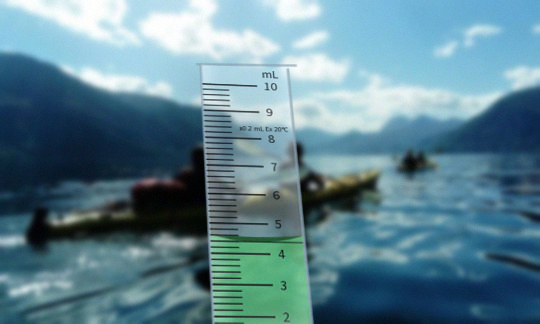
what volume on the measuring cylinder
4.4 mL
